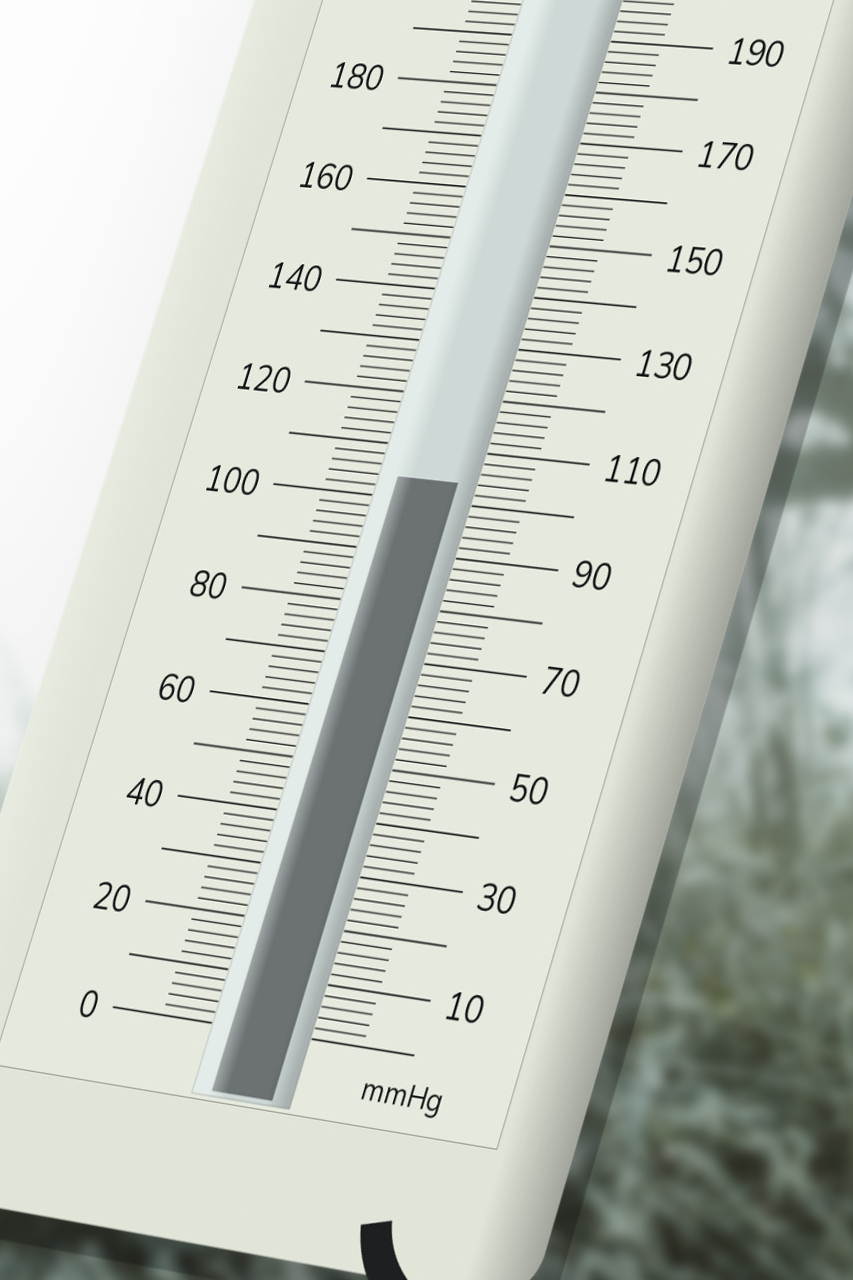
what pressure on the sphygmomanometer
104 mmHg
